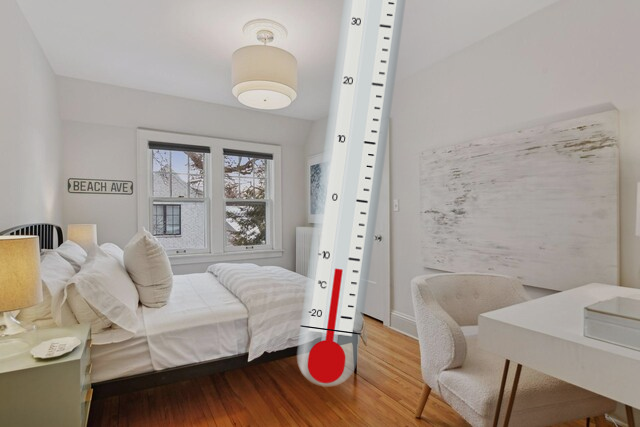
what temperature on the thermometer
-12 °C
